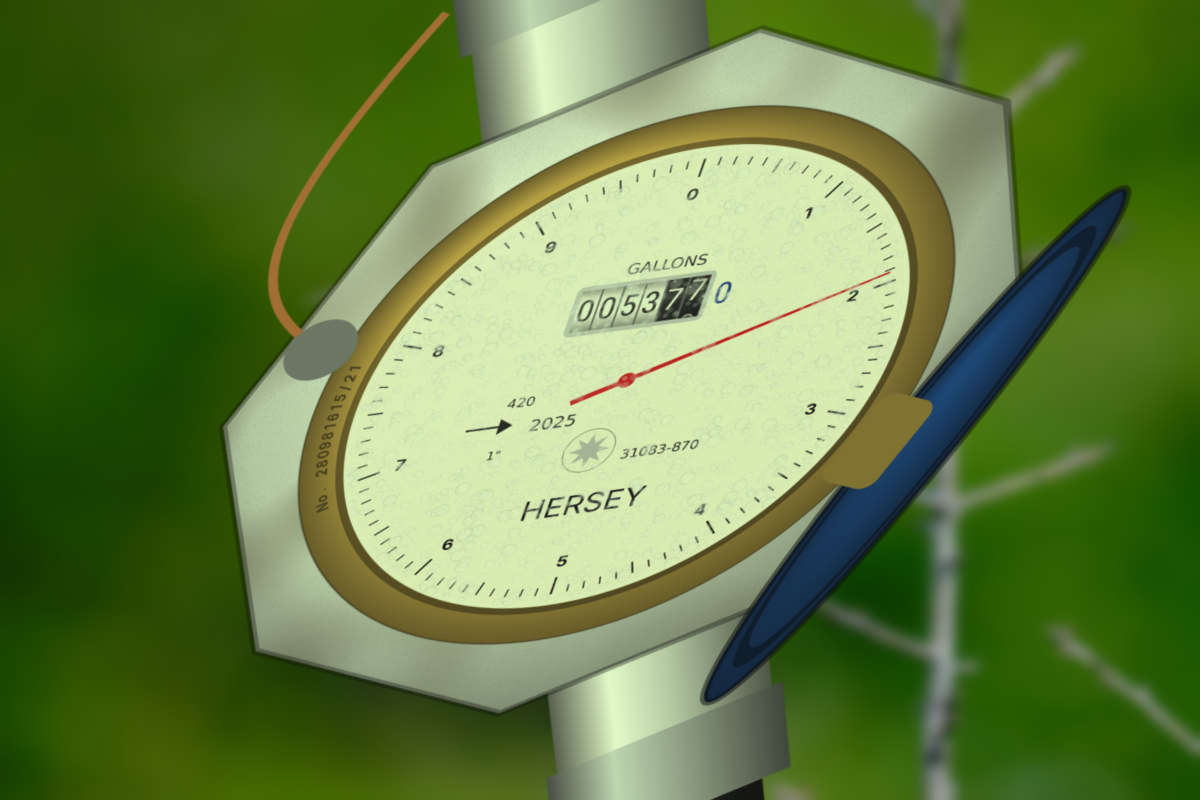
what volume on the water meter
53771.9 gal
